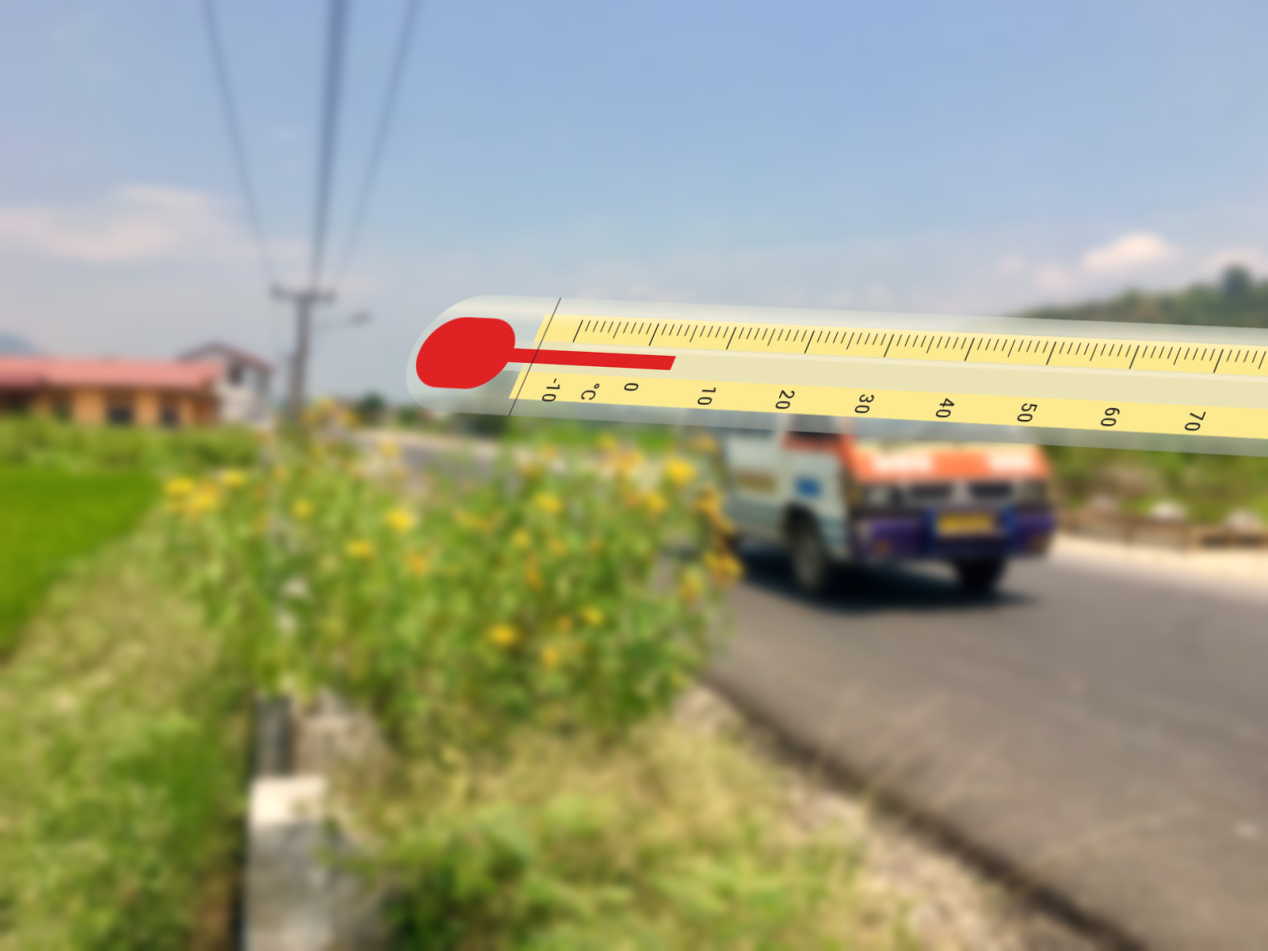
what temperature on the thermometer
4 °C
